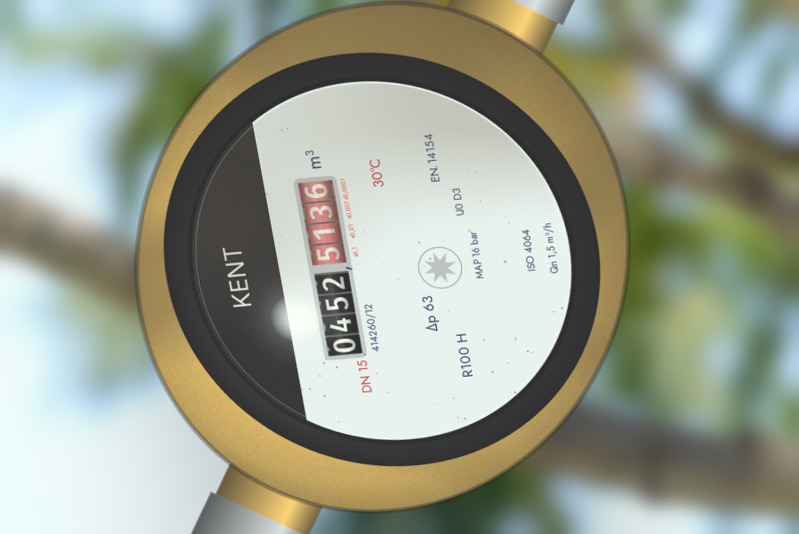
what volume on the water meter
452.5136 m³
